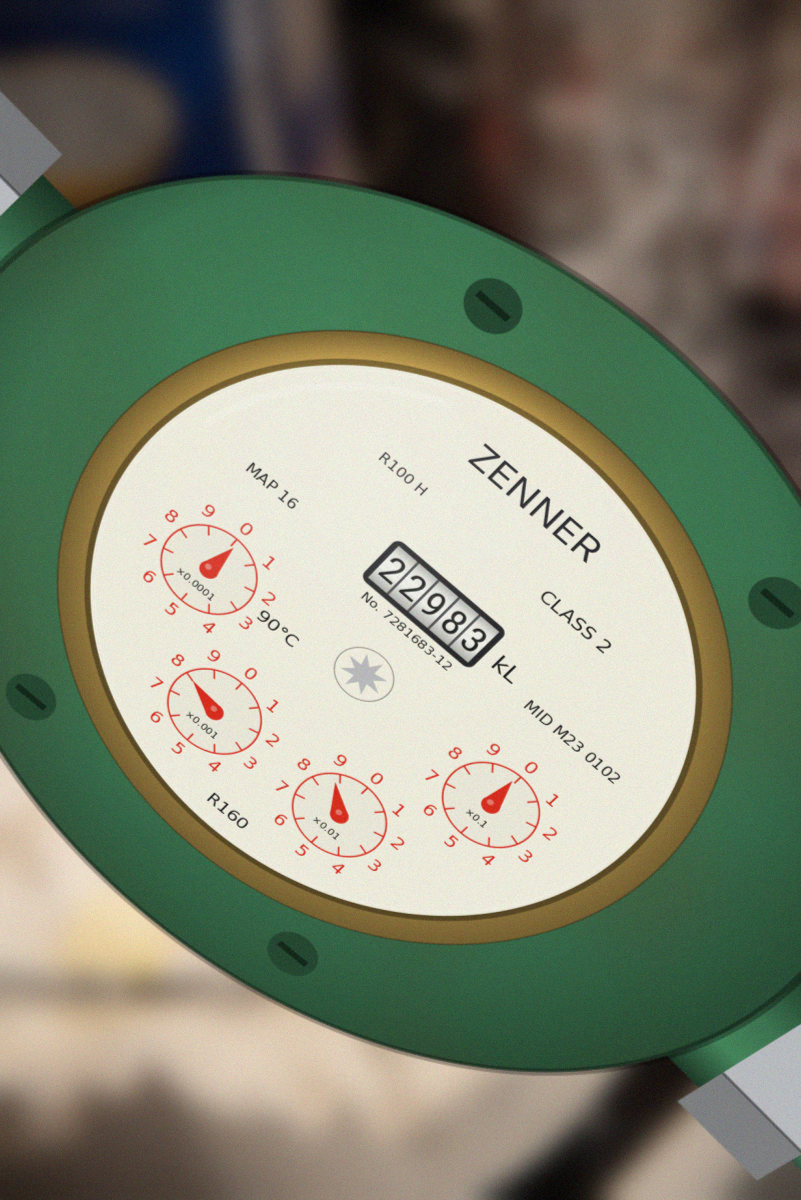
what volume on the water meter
22982.9880 kL
